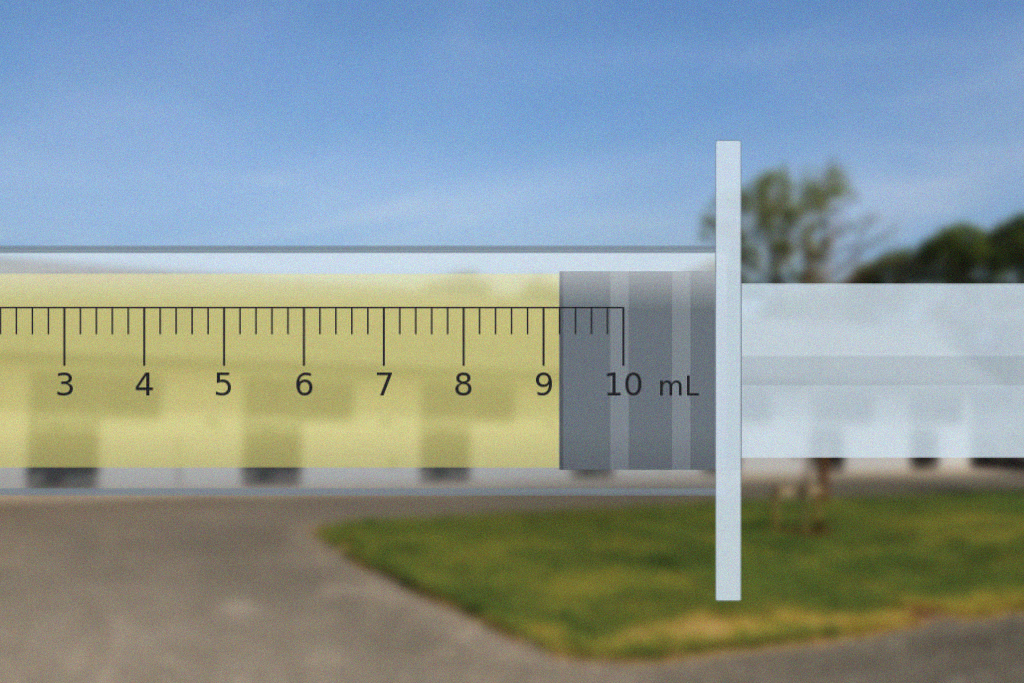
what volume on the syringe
9.2 mL
